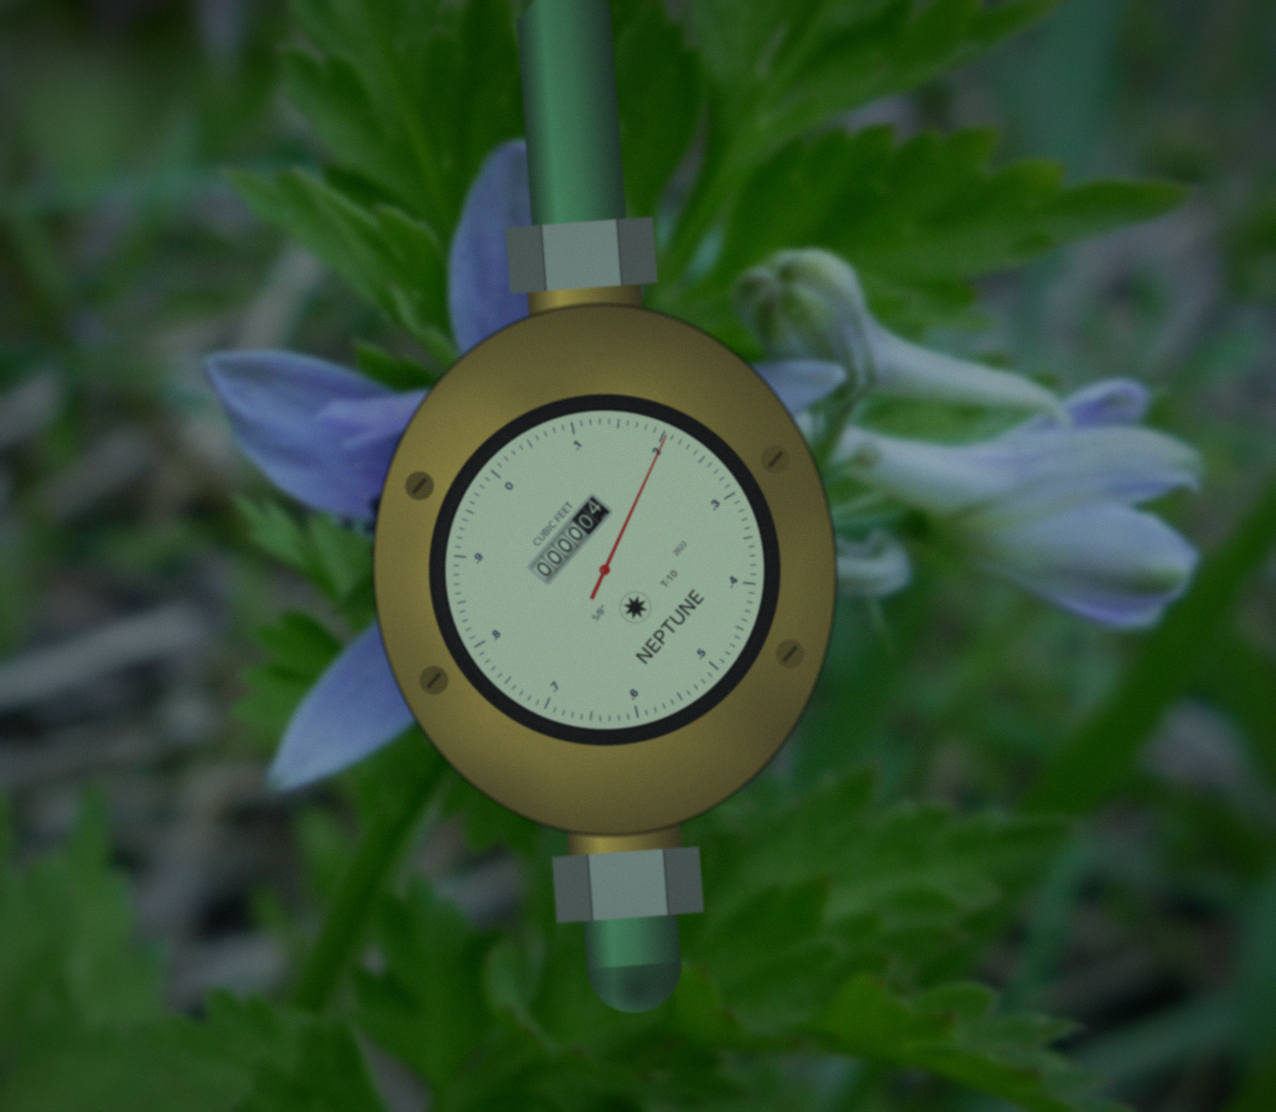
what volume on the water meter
4.20 ft³
